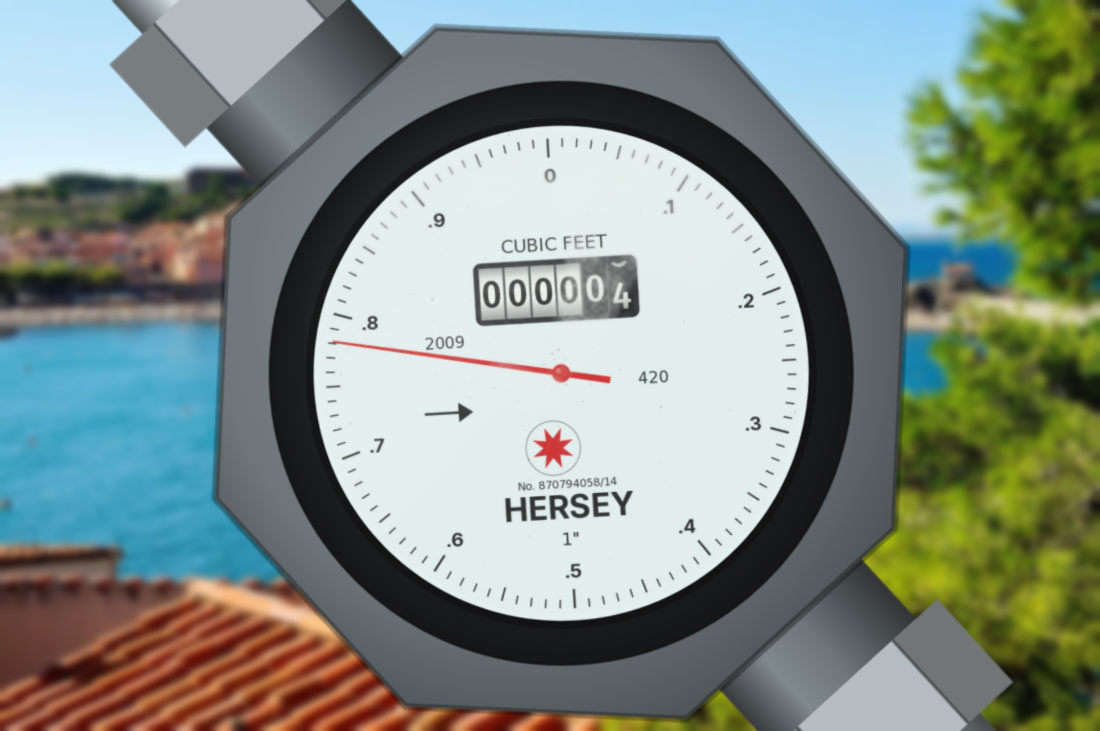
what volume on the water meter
3.78 ft³
